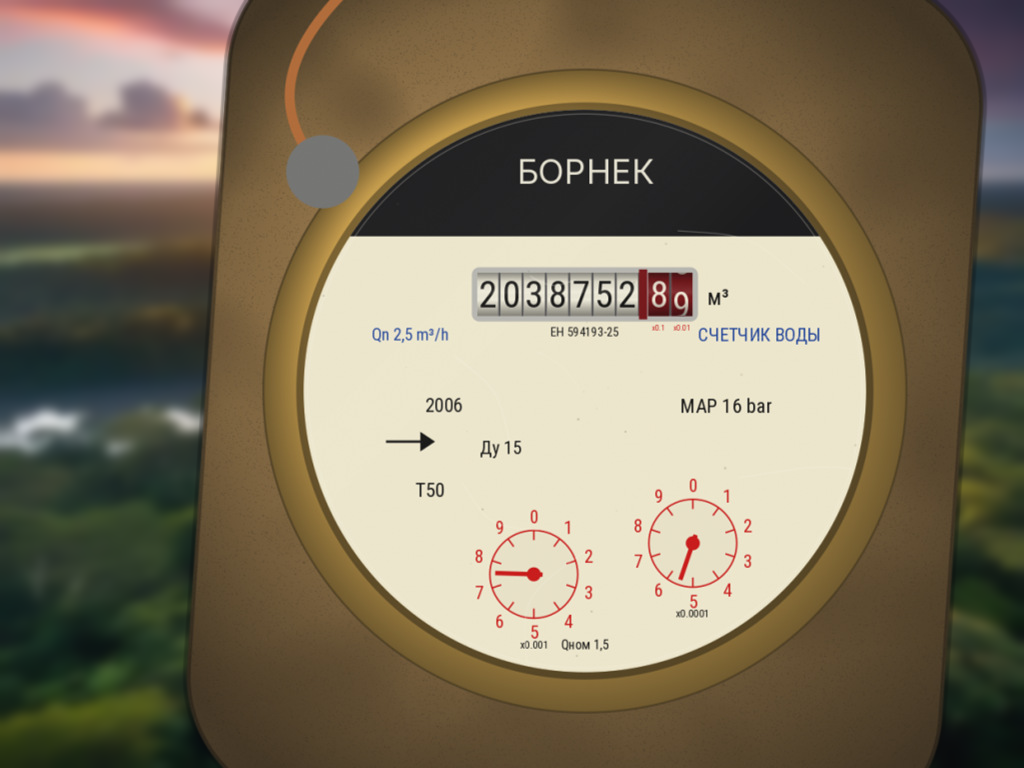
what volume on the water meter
2038752.8875 m³
